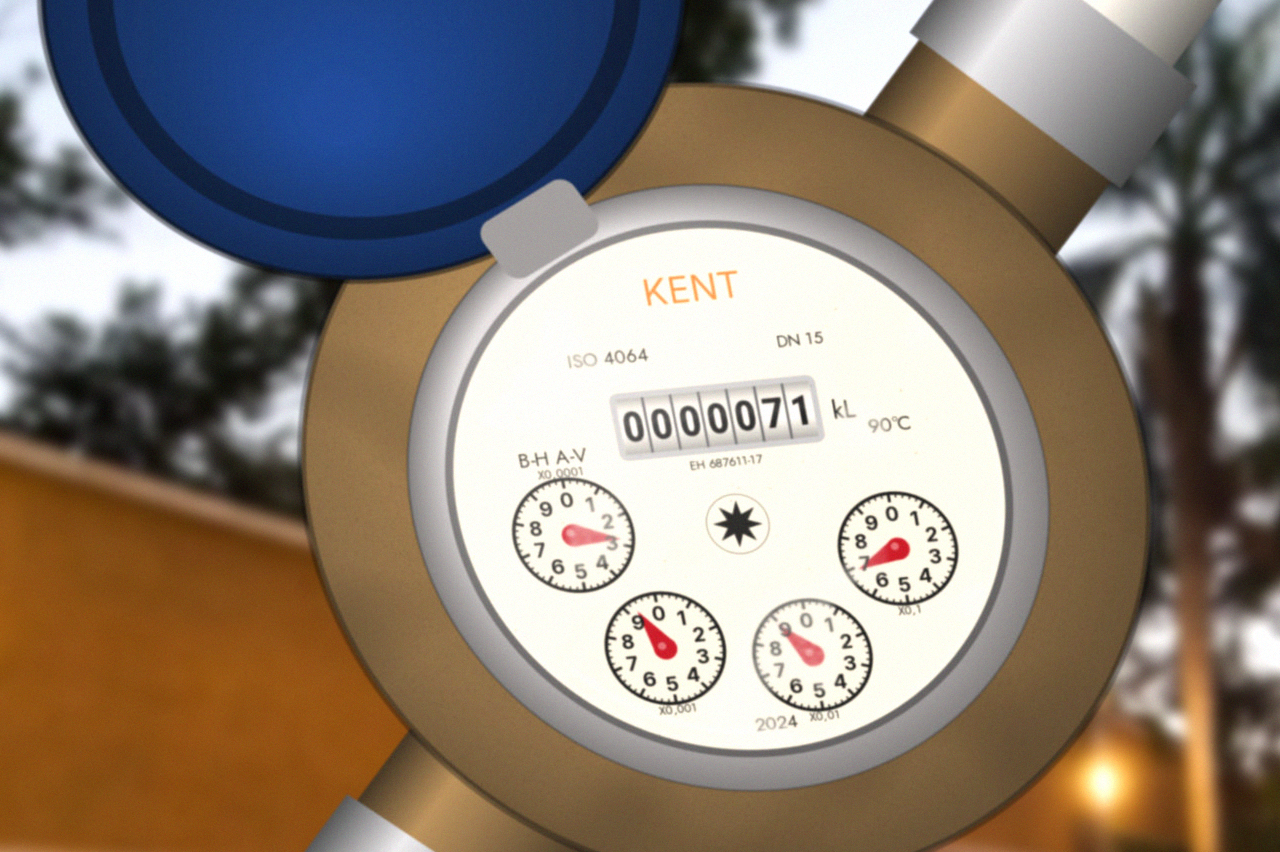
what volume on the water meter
71.6892 kL
